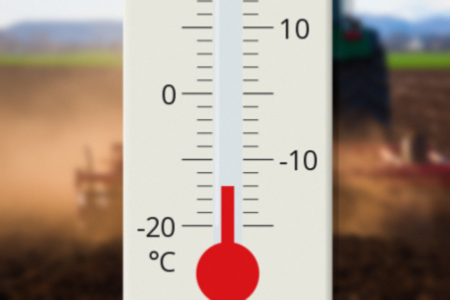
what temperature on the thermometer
-14 °C
